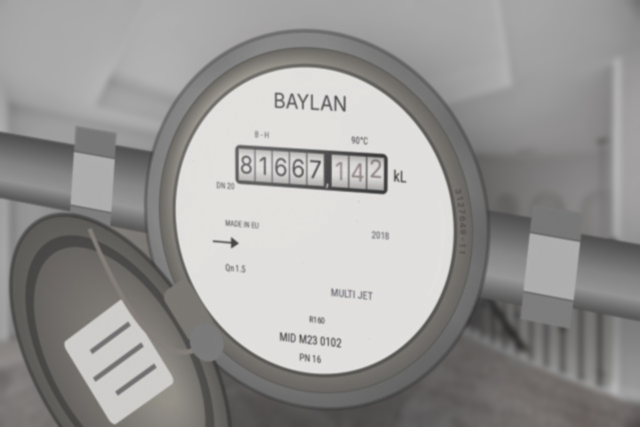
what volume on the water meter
81667.142 kL
